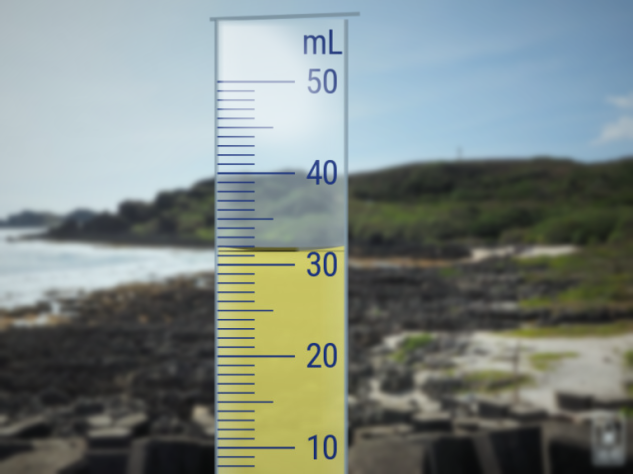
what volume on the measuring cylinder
31.5 mL
